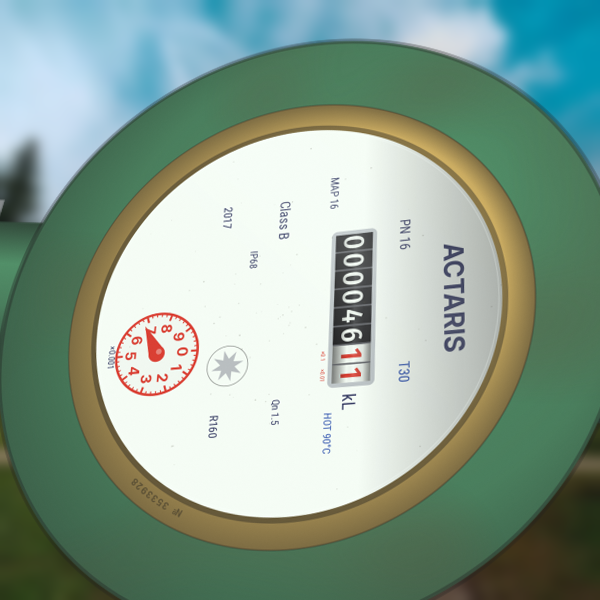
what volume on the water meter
46.116 kL
